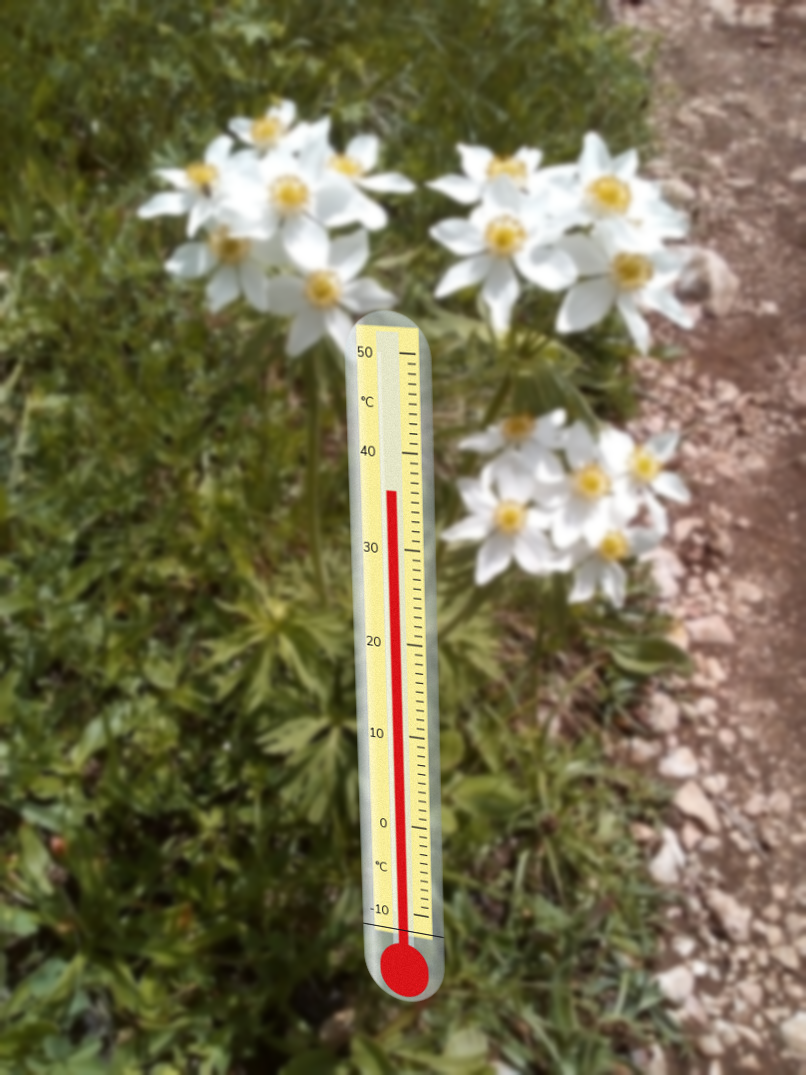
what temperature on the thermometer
36 °C
